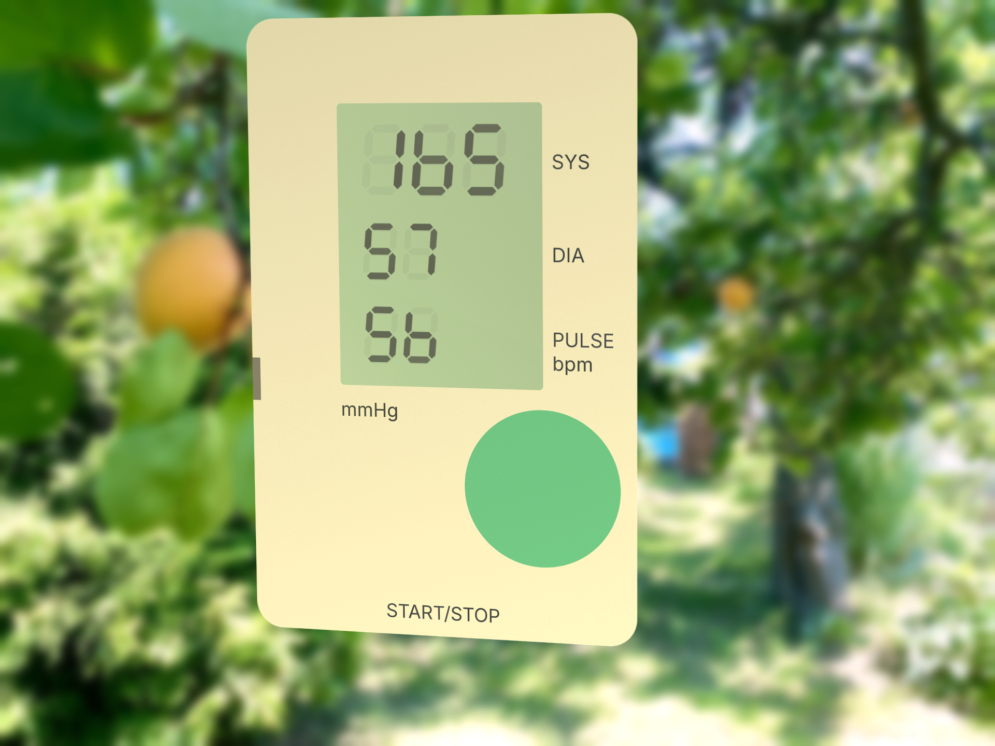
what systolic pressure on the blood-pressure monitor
165 mmHg
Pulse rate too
56 bpm
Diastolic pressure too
57 mmHg
